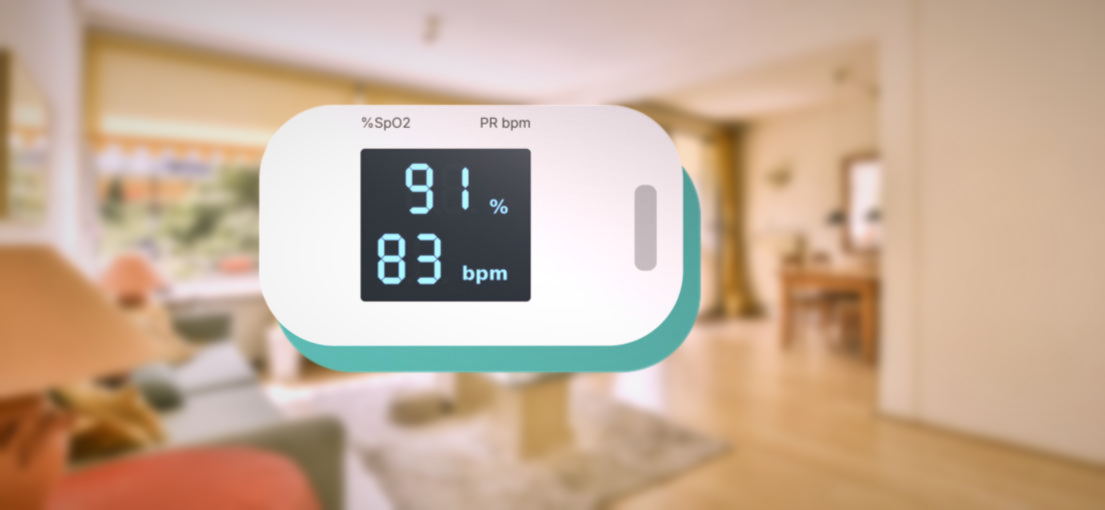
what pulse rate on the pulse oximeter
83 bpm
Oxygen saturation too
91 %
